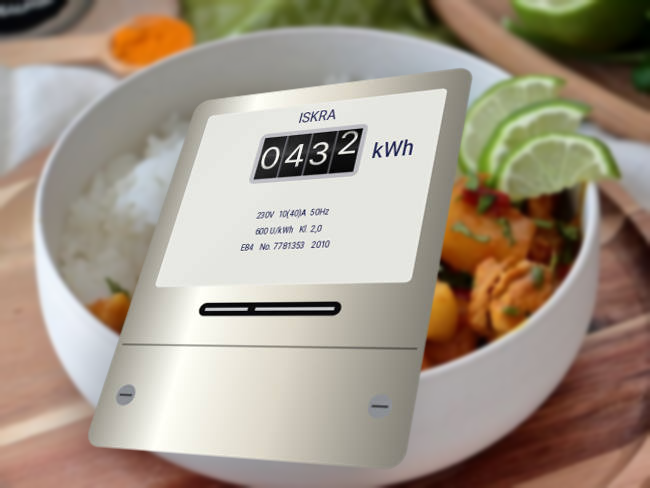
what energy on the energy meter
432 kWh
